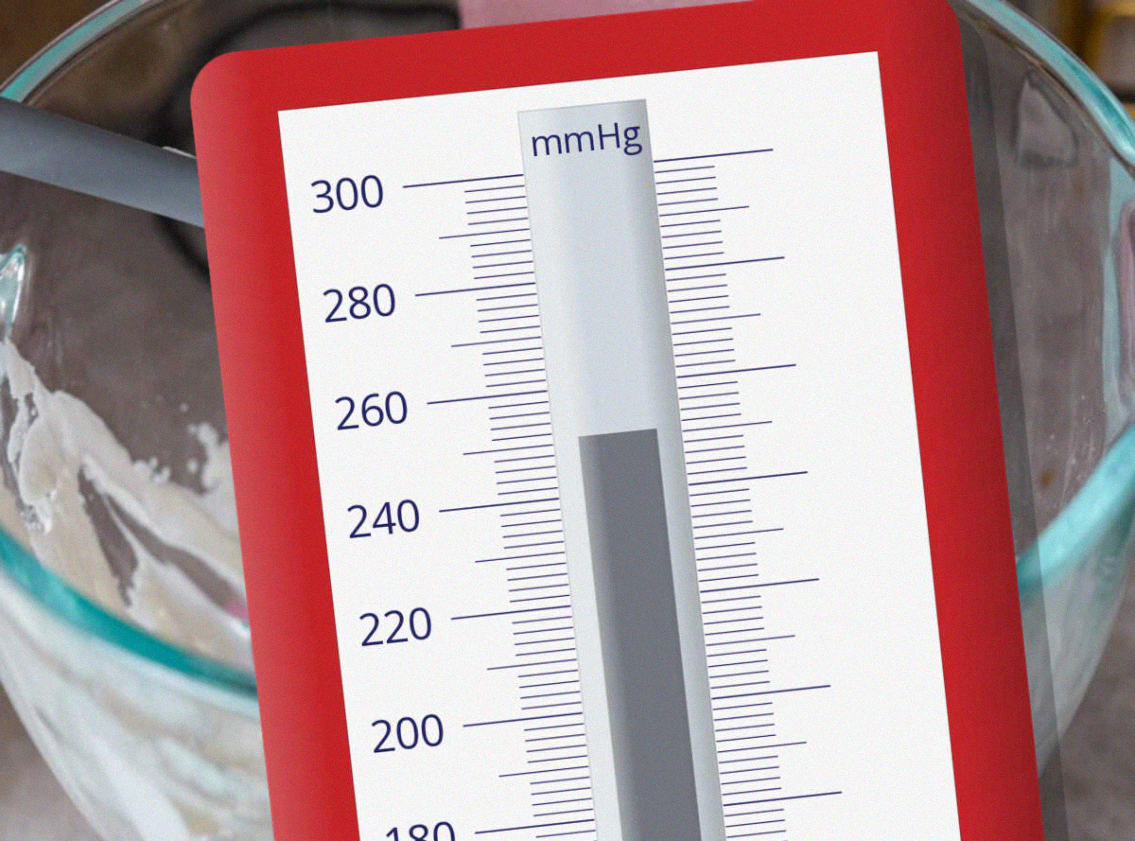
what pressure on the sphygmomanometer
251 mmHg
